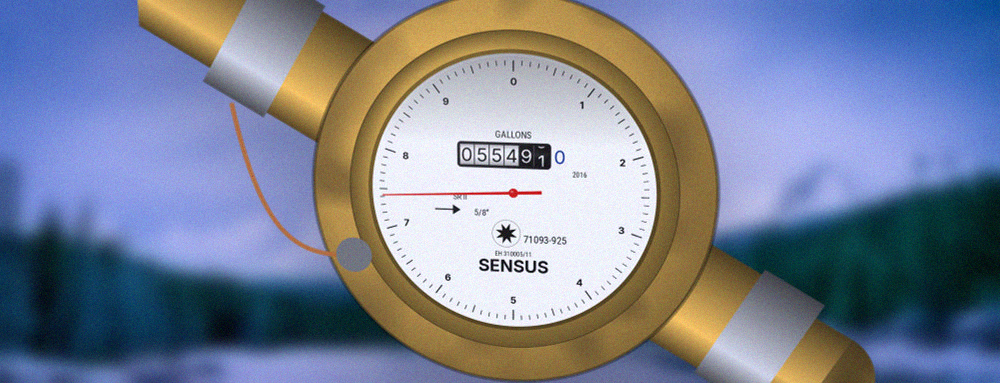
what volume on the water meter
554907.4 gal
